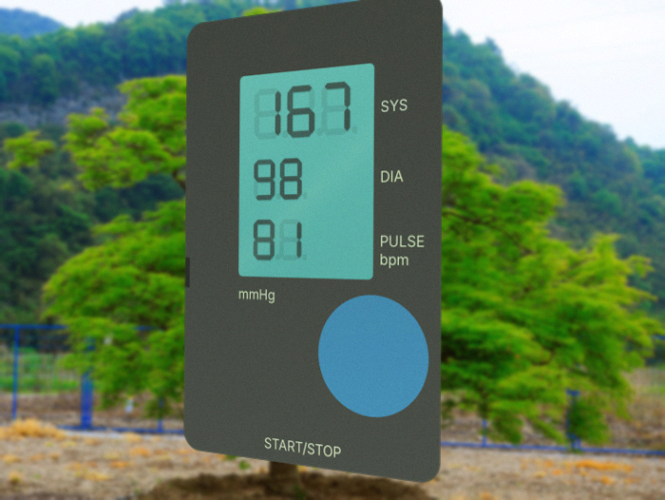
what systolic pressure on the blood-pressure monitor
167 mmHg
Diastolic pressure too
98 mmHg
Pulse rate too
81 bpm
